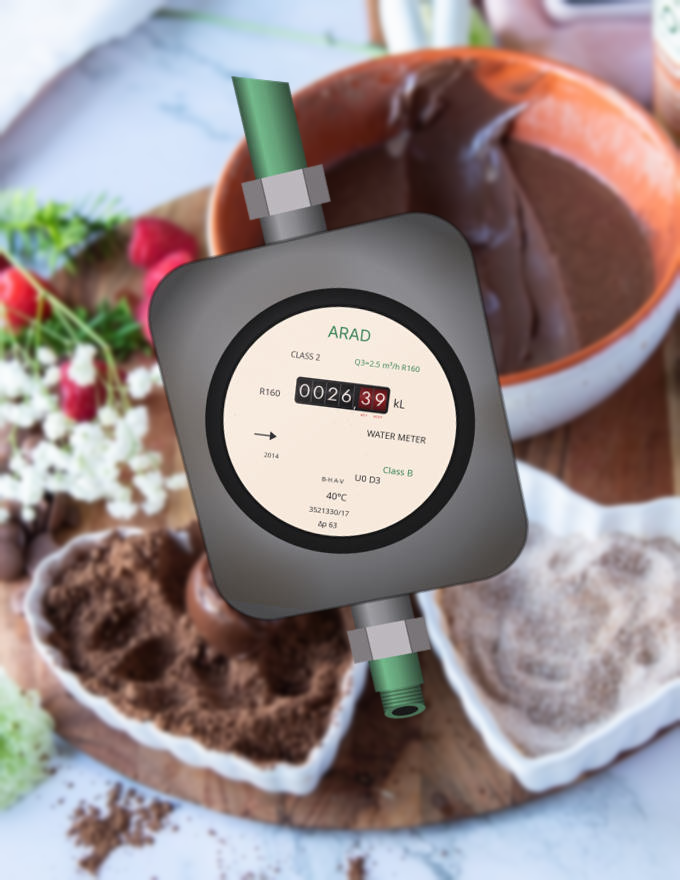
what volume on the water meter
26.39 kL
